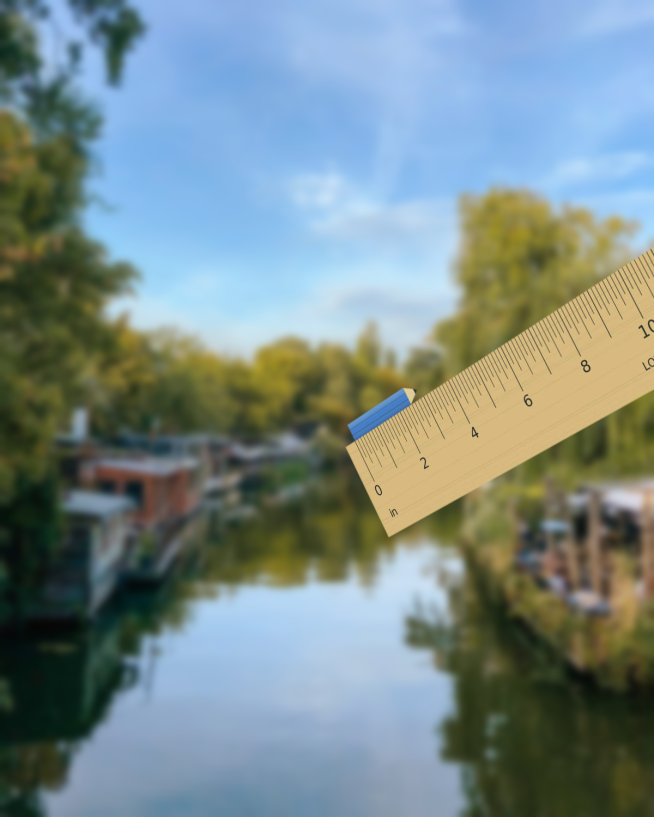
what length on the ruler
2.875 in
